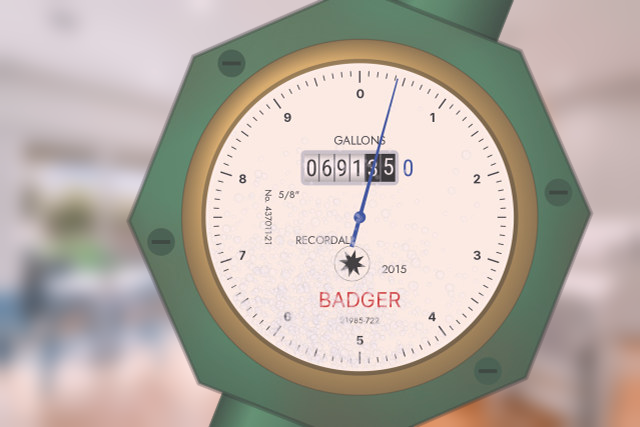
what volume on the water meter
691350.4 gal
